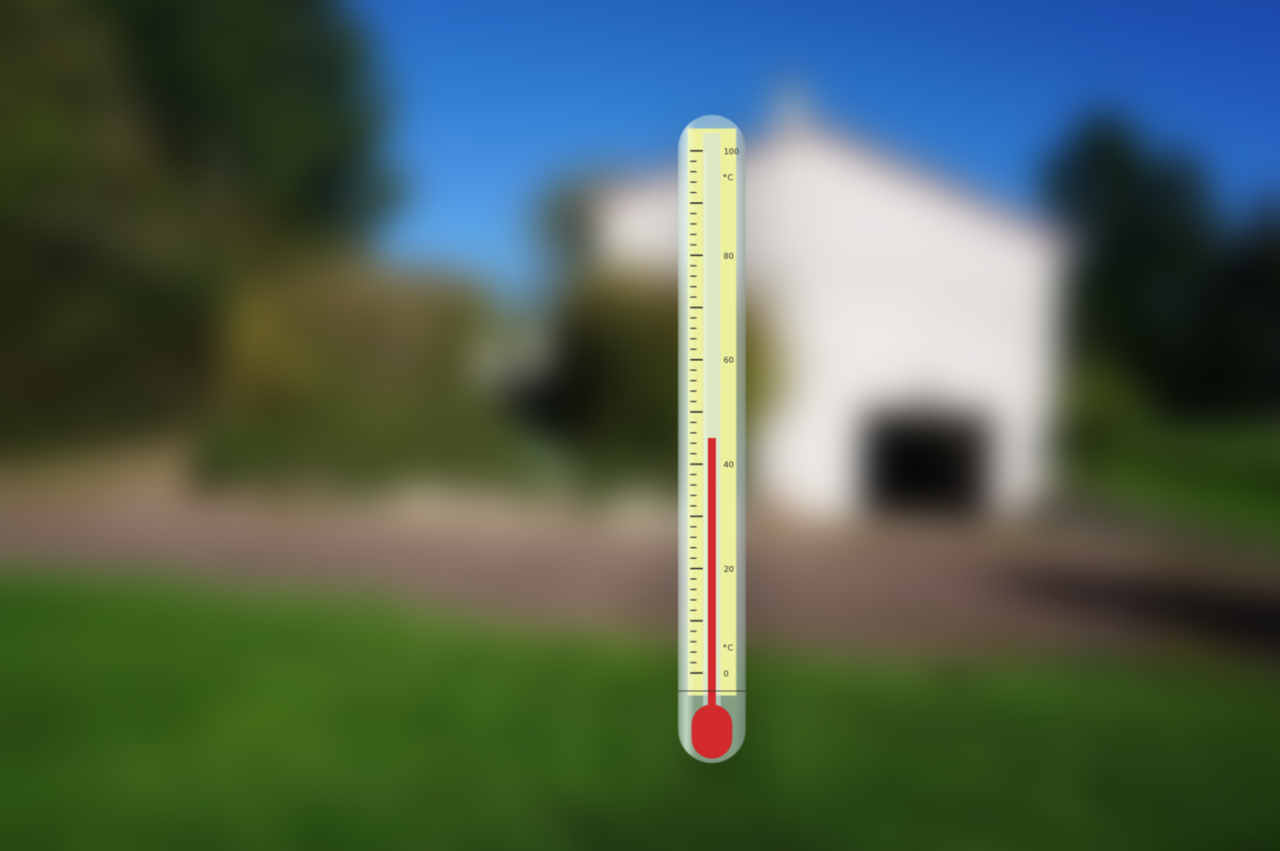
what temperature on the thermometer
45 °C
